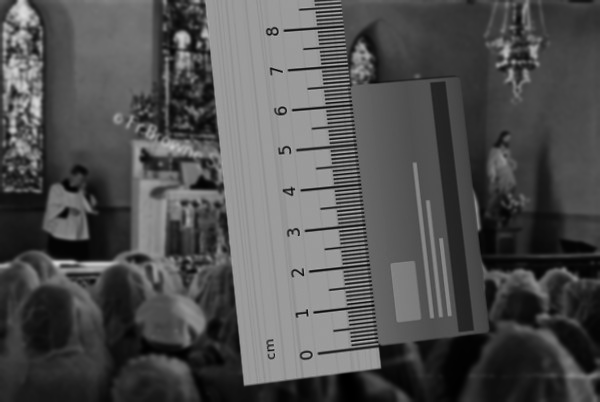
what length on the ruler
6.5 cm
